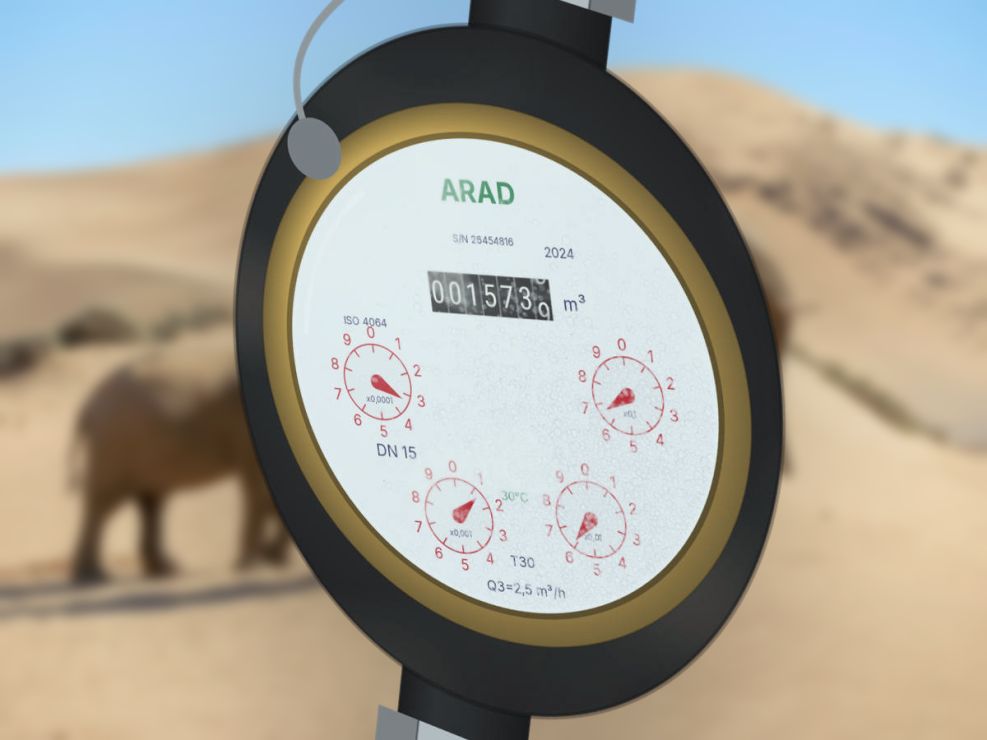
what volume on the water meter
15738.6613 m³
